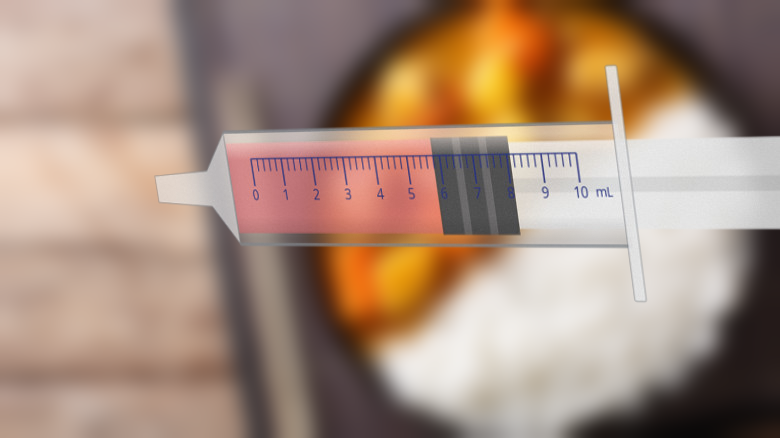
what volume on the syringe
5.8 mL
